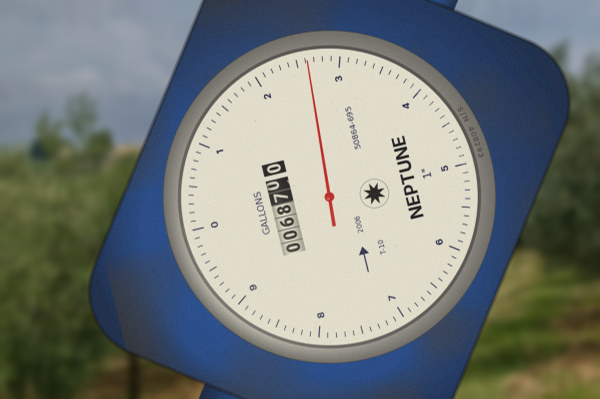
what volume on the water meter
68702.6 gal
